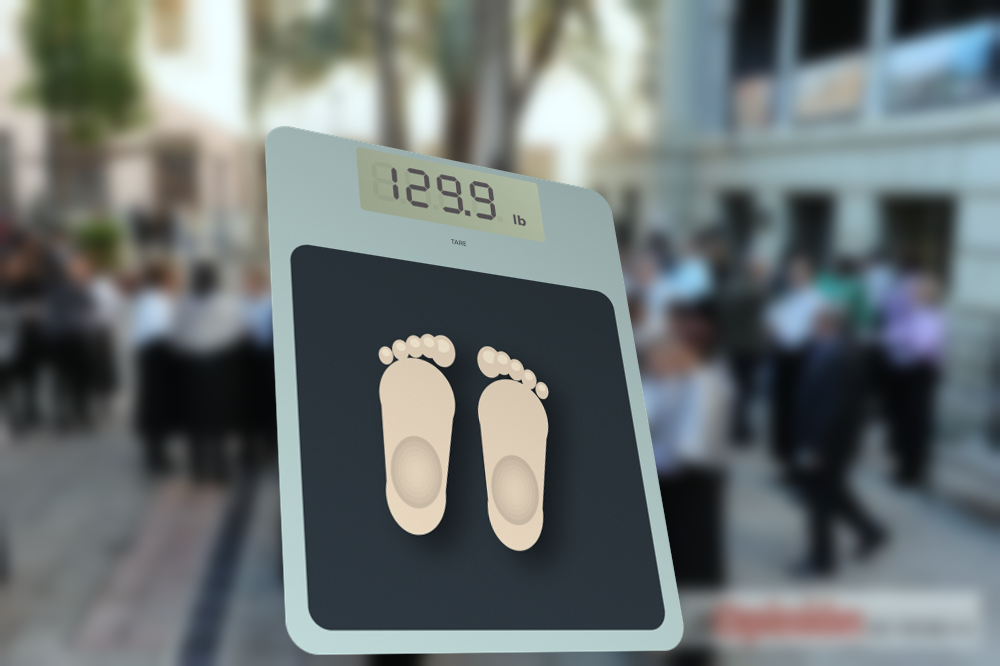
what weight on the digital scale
129.9 lb
